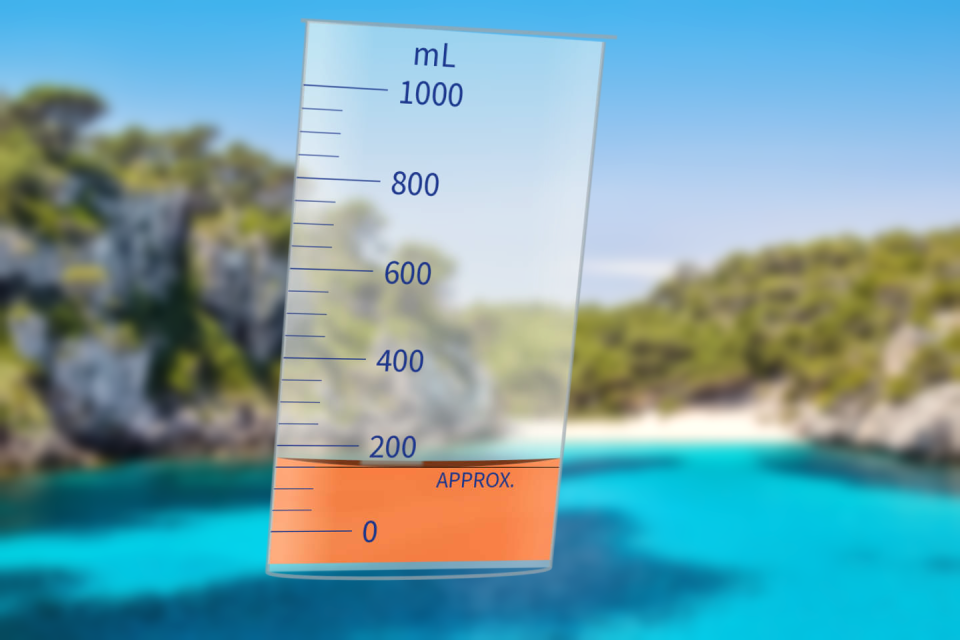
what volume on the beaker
150 mL
